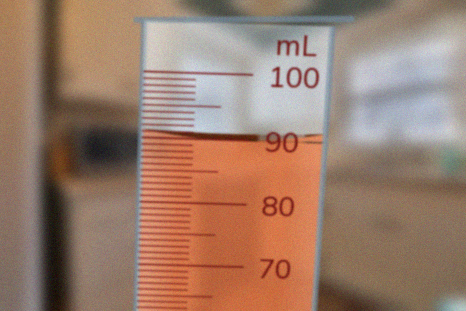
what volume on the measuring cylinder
90 mL
